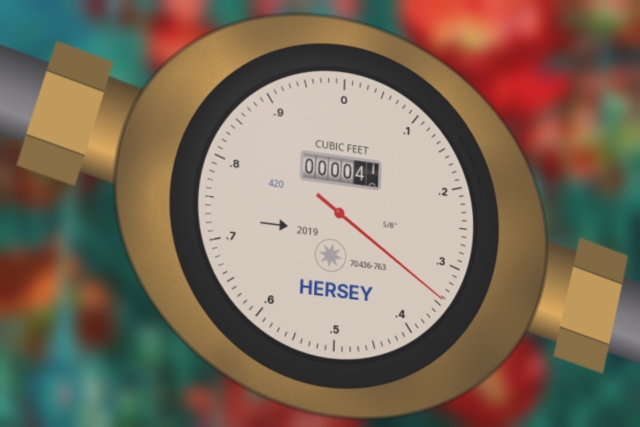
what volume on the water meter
41.34 ft³
